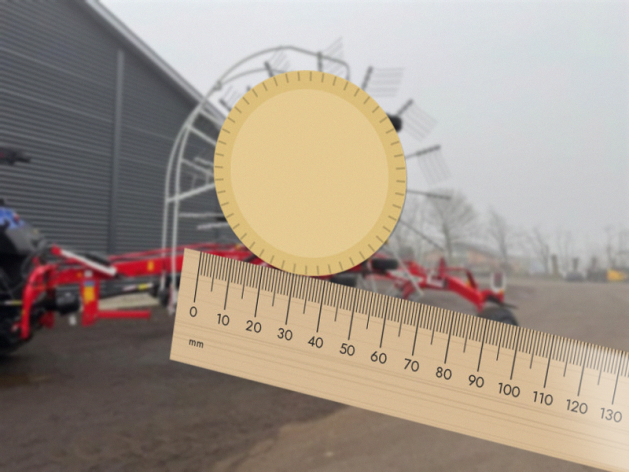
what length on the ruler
60 mm
